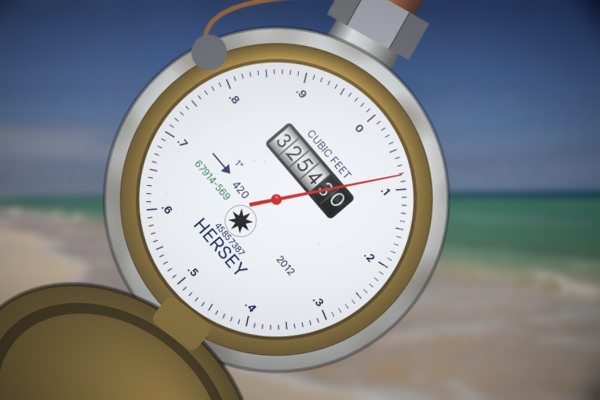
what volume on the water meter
325430.08 ft³
